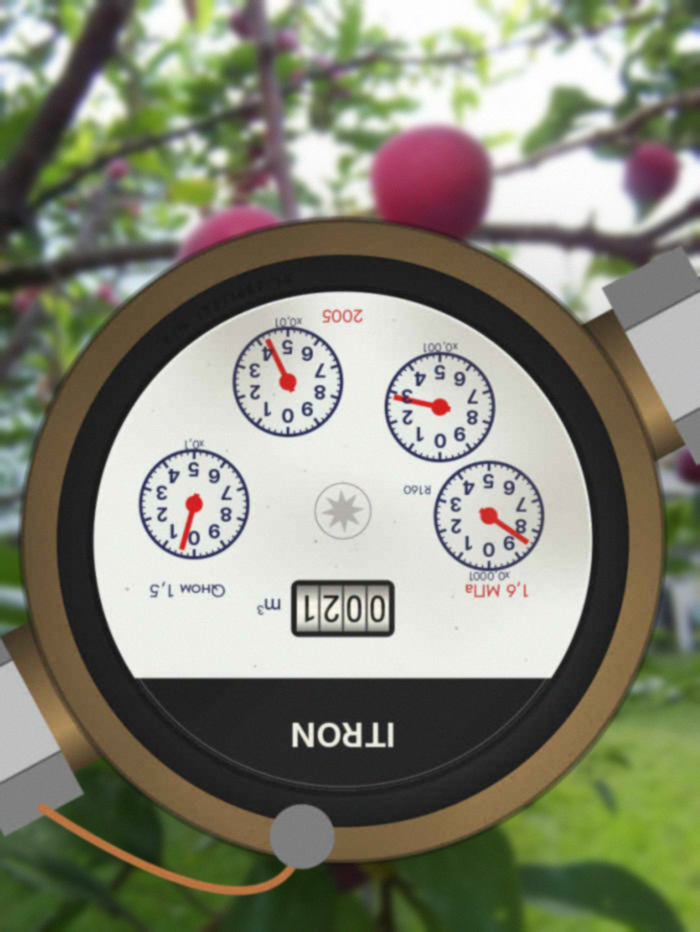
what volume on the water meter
21.0428 m³
